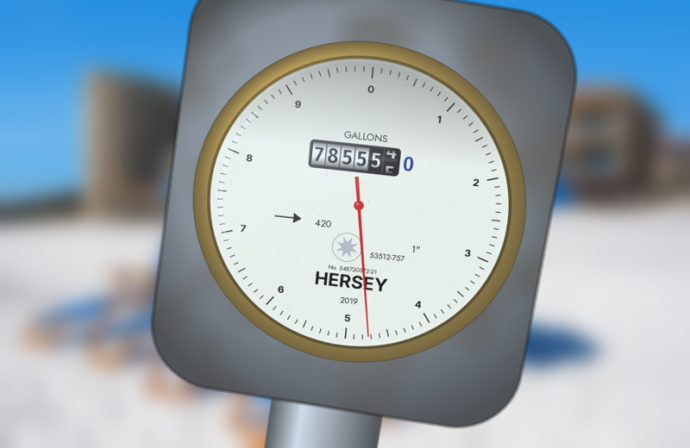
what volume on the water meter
7855544.7 gal
